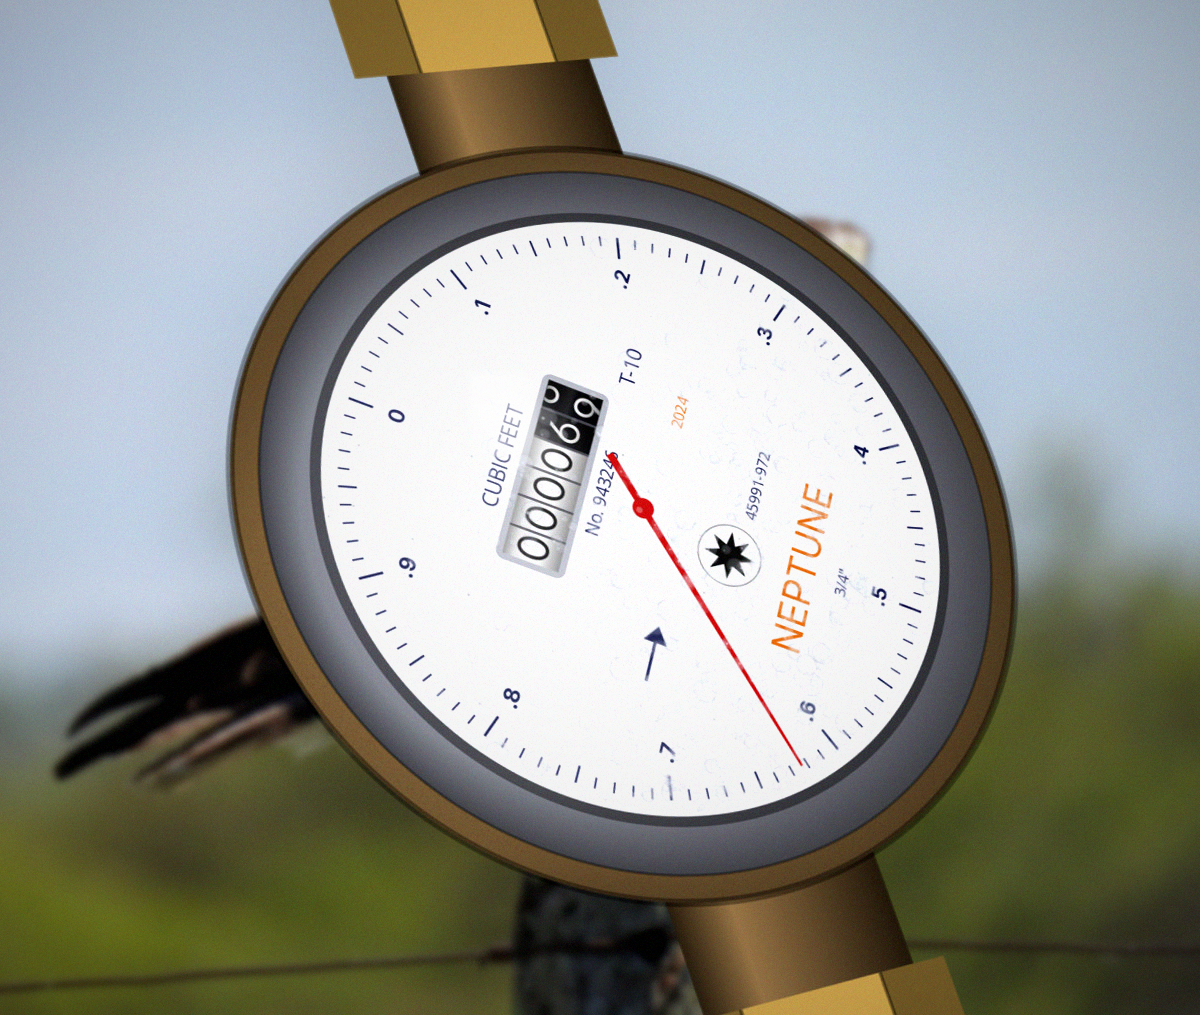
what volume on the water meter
68.62 ft³
